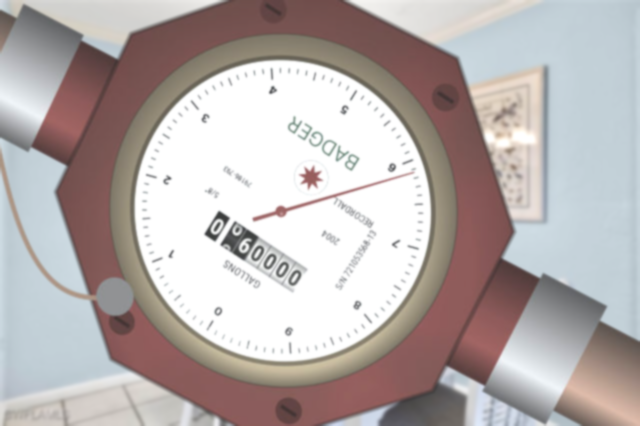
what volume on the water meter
986.1 gal
